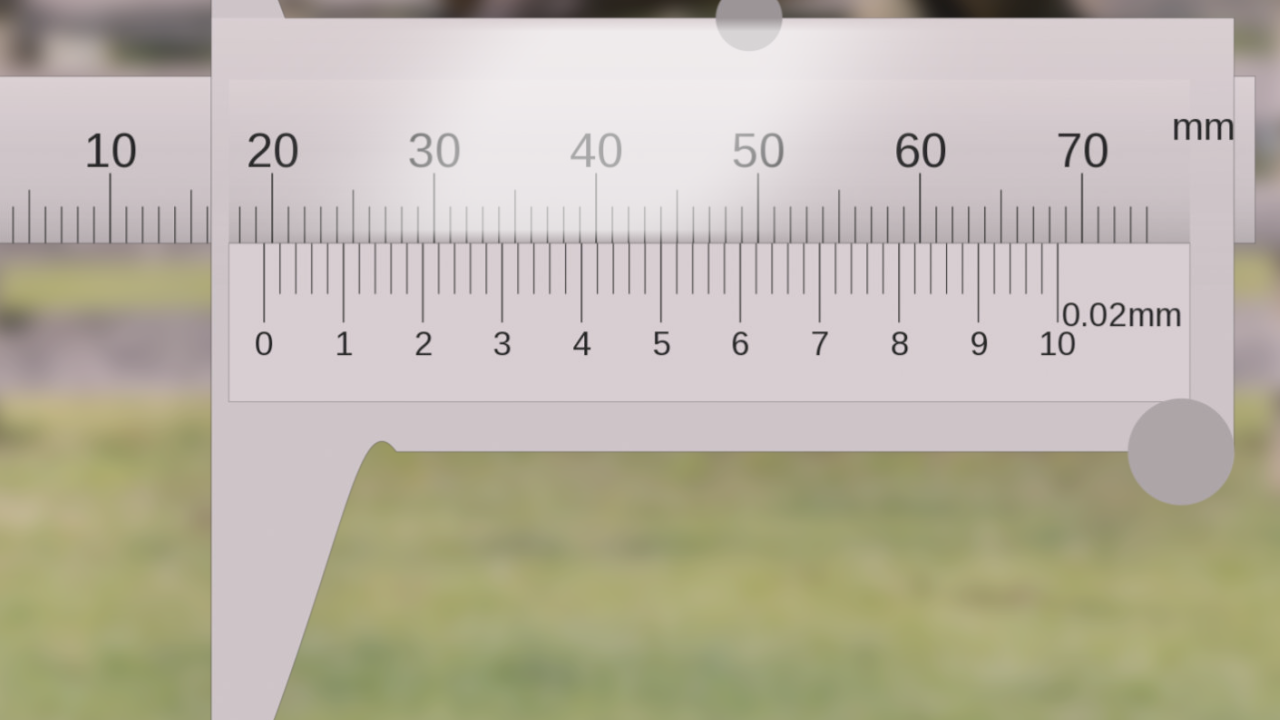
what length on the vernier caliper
19.5 mm
